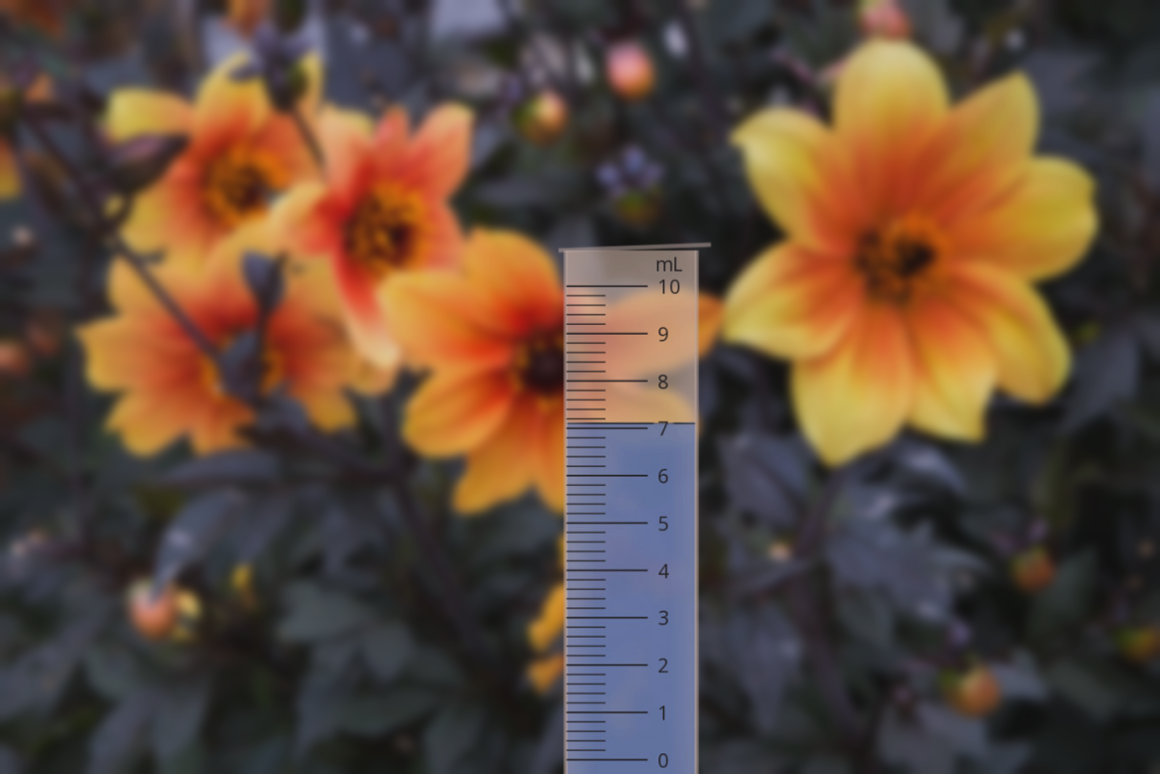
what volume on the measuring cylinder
7.1 mL
